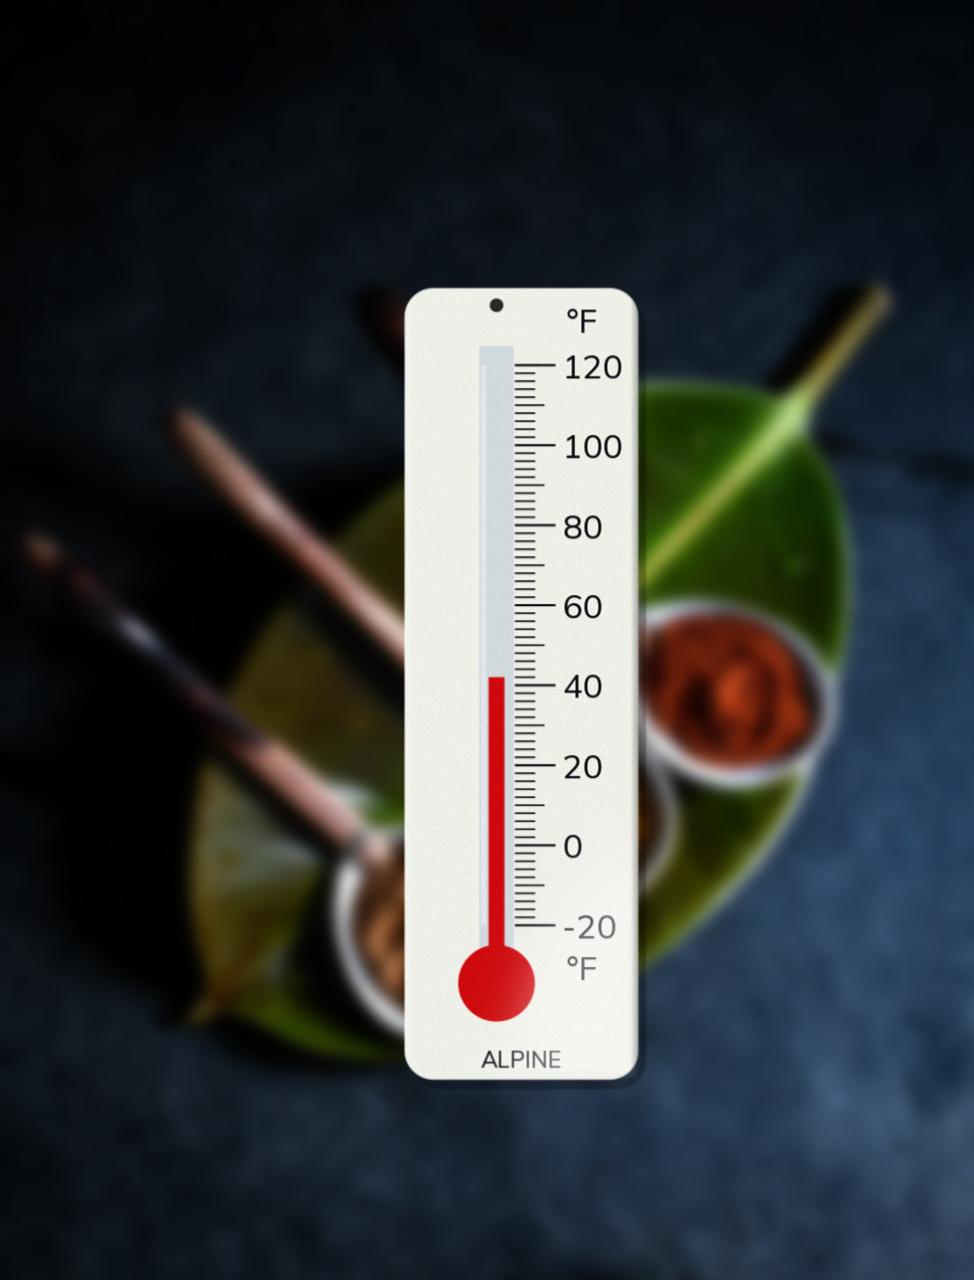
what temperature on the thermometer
42 °F
